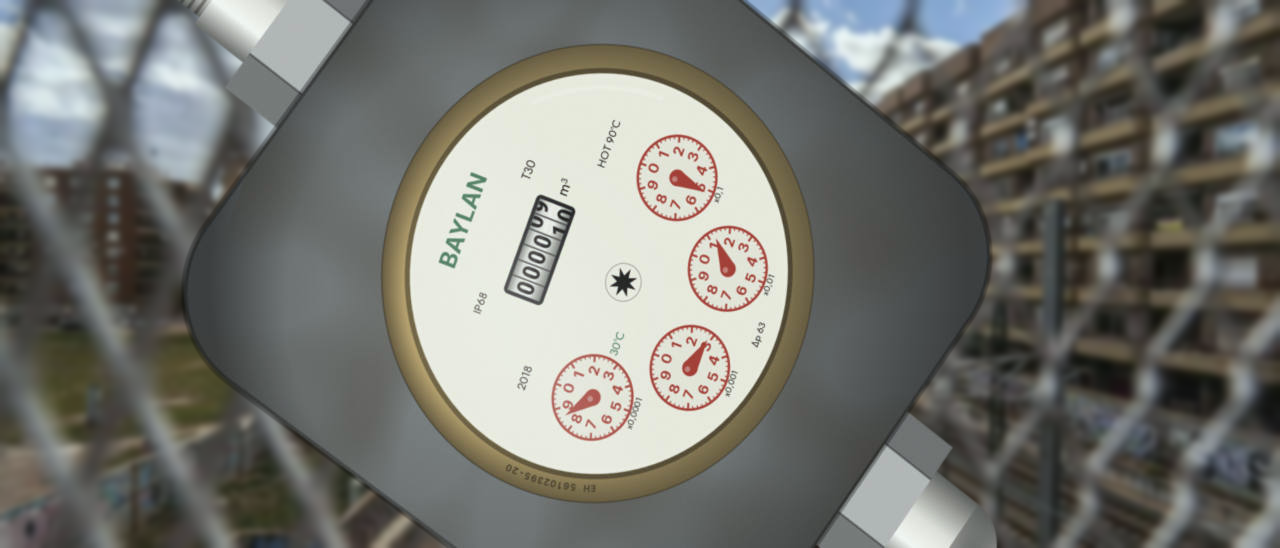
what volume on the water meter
9.5128 m³
